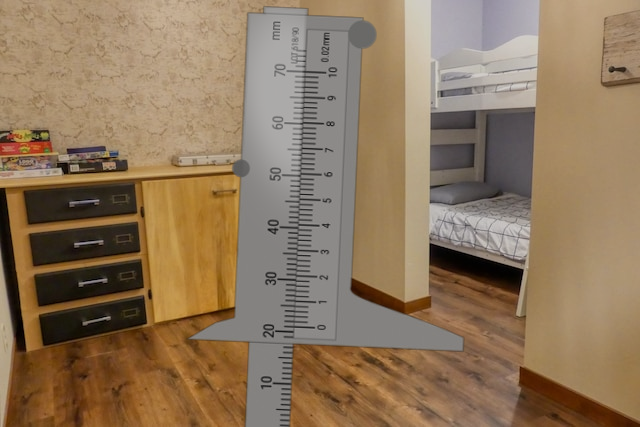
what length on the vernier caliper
21.0 mm
